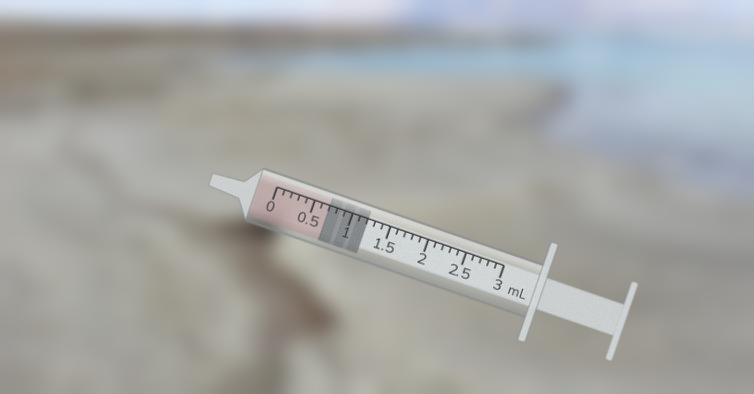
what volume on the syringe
0.7 mL
